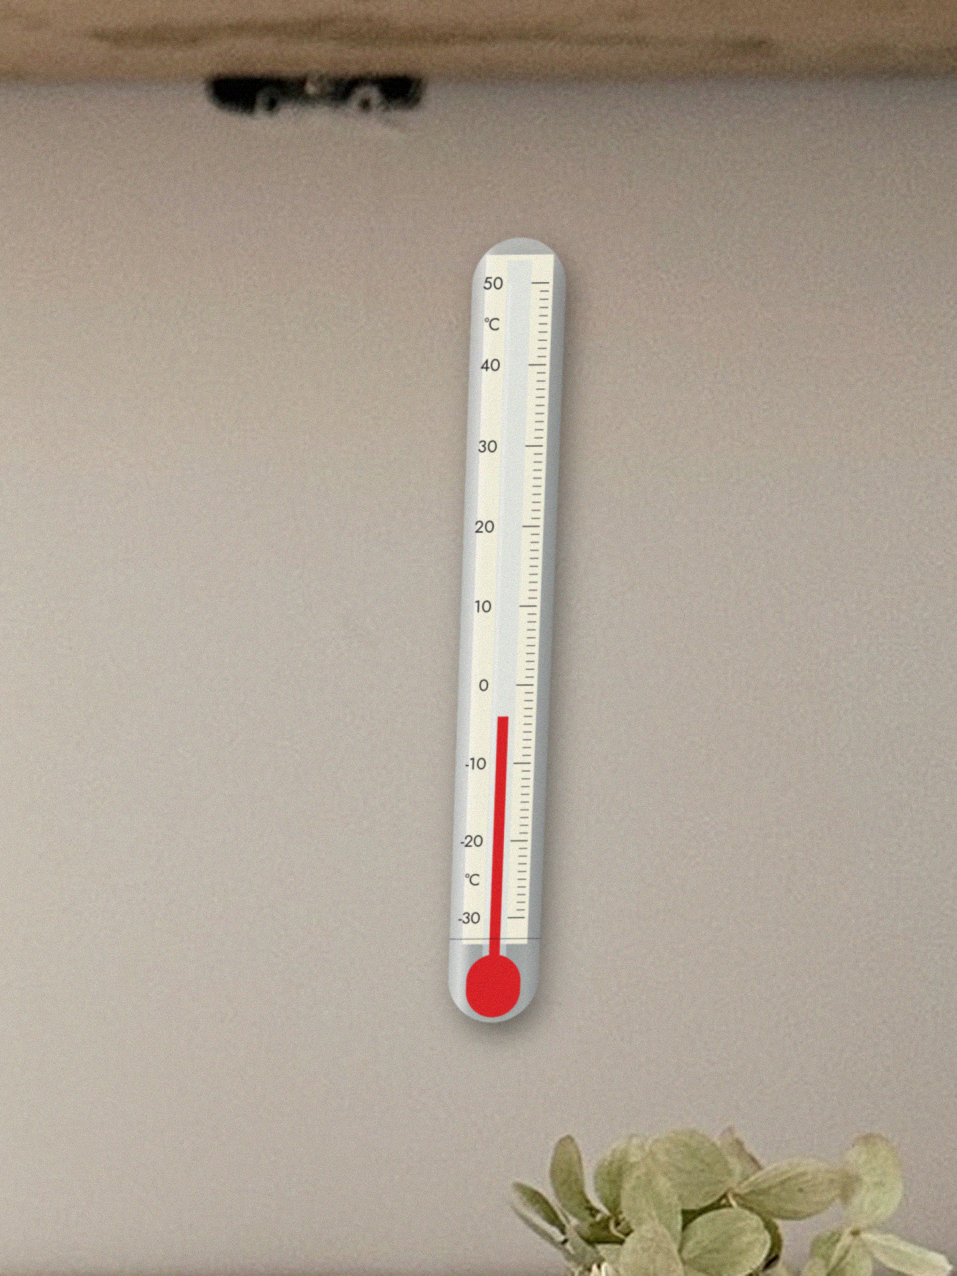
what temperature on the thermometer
-4 °C
